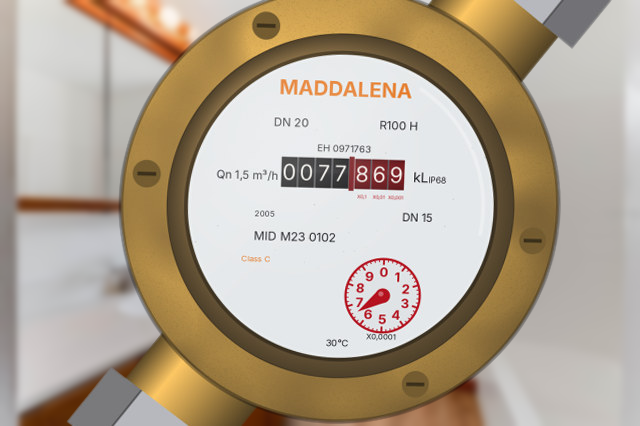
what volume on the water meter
77.8696 kL
